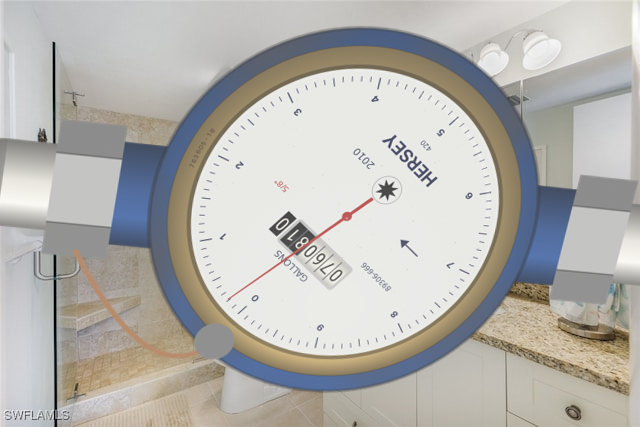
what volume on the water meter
760810.2 gal
